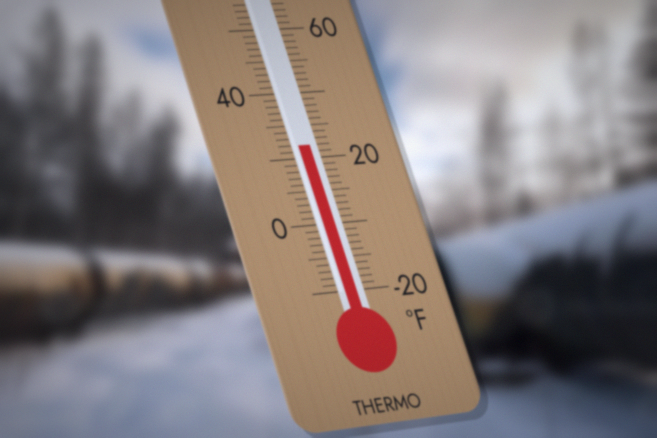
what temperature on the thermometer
24 °F
